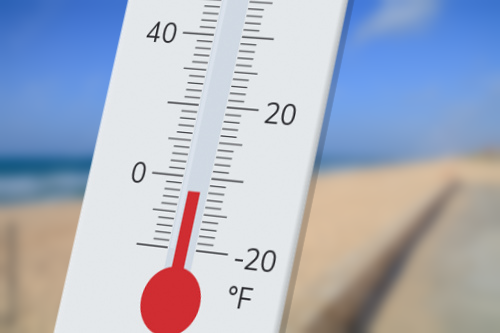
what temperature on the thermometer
-4 °F
